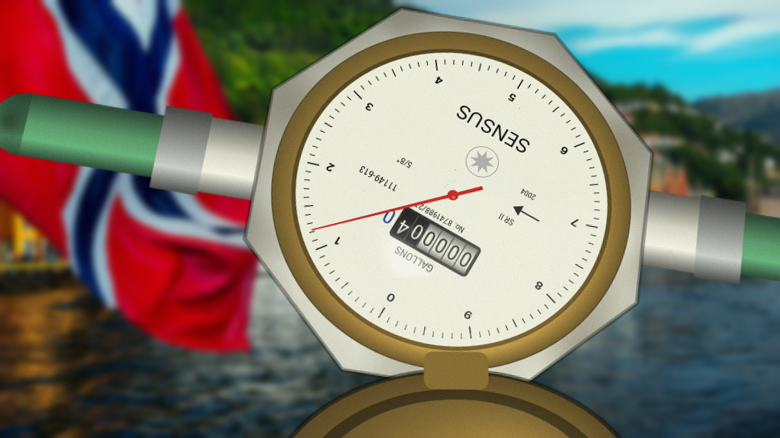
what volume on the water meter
41.2 gal
